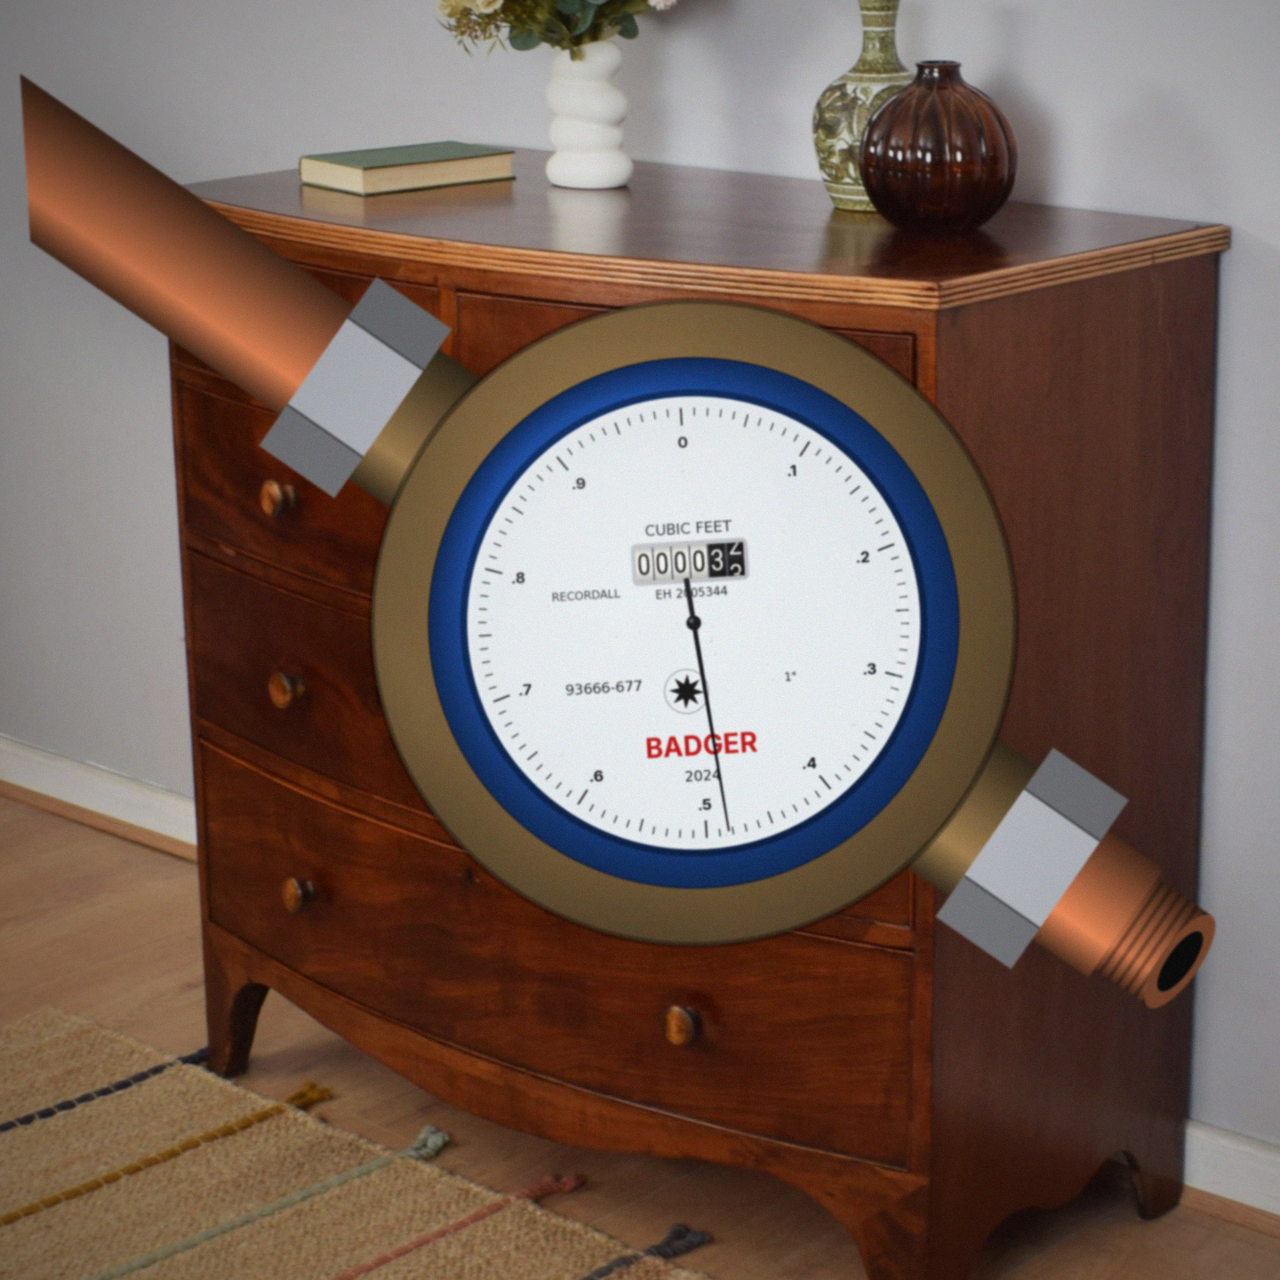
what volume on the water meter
32.48 ft³
